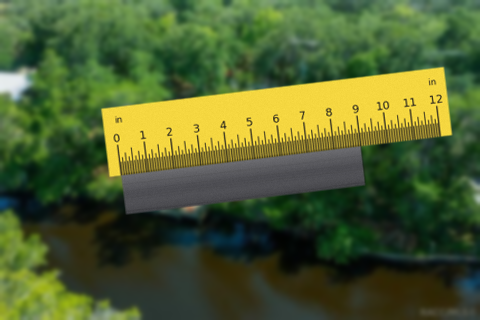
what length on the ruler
9 in
